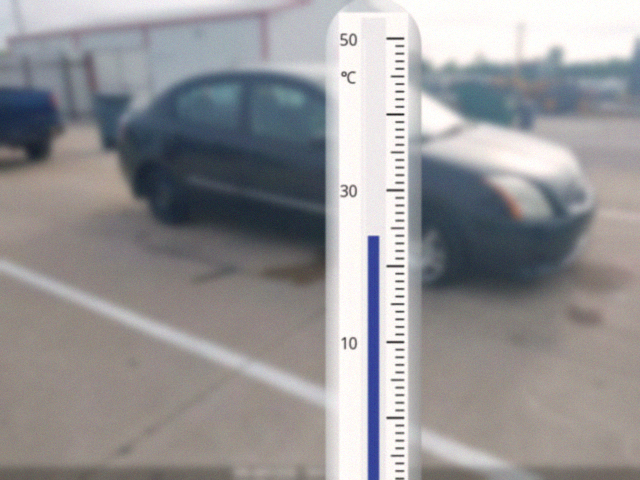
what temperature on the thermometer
24 °C
